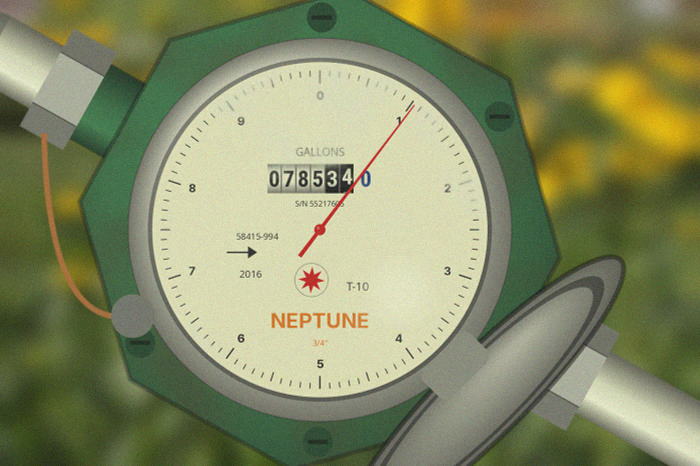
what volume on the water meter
785341.0 gal
